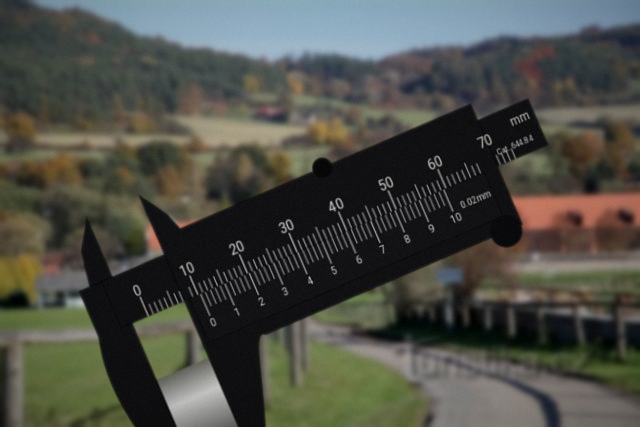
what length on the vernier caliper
10.5 mm
